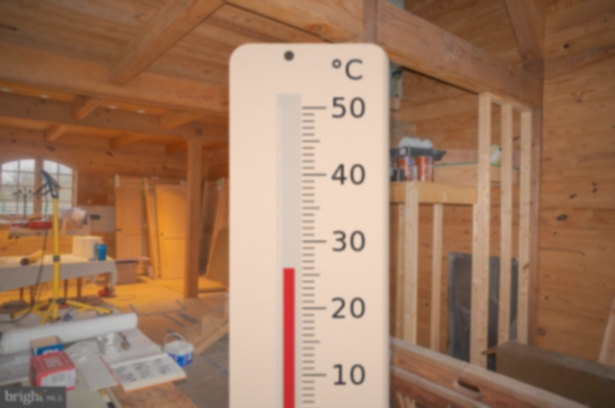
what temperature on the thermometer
26 °C
